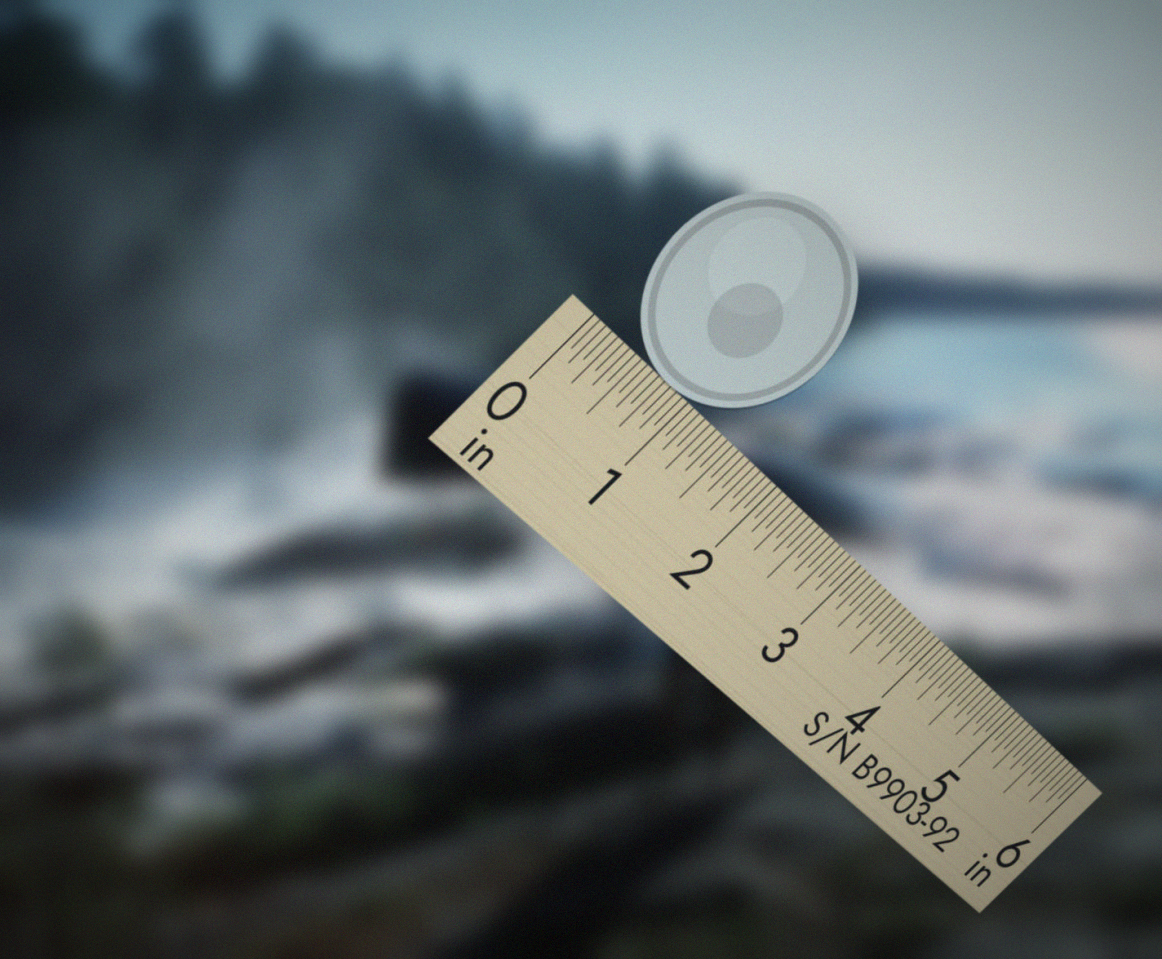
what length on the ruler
1.5625 in
